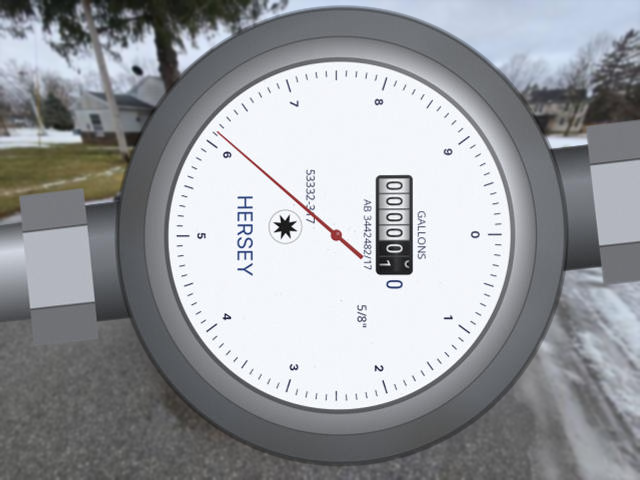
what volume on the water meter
6.1 gal
